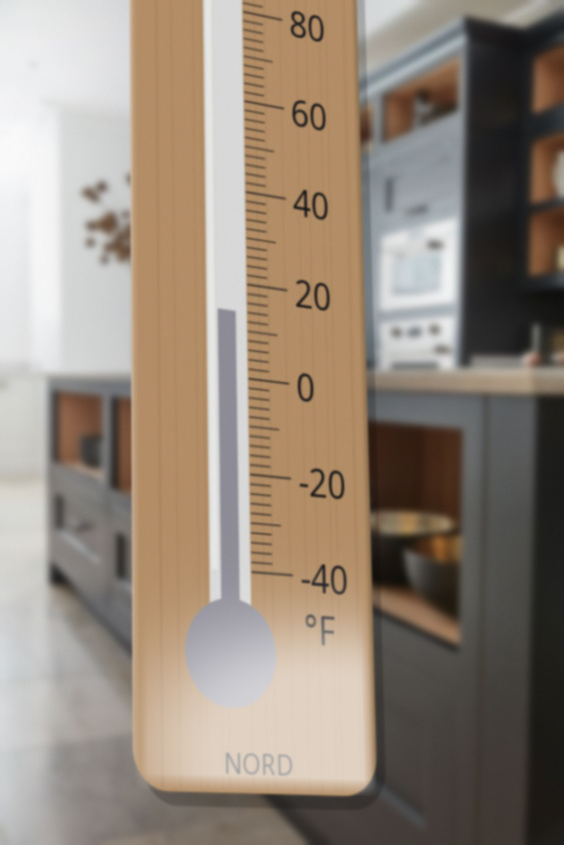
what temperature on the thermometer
14 °F
